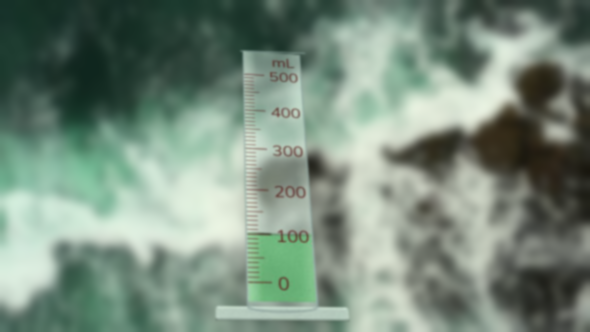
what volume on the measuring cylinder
100 mL
